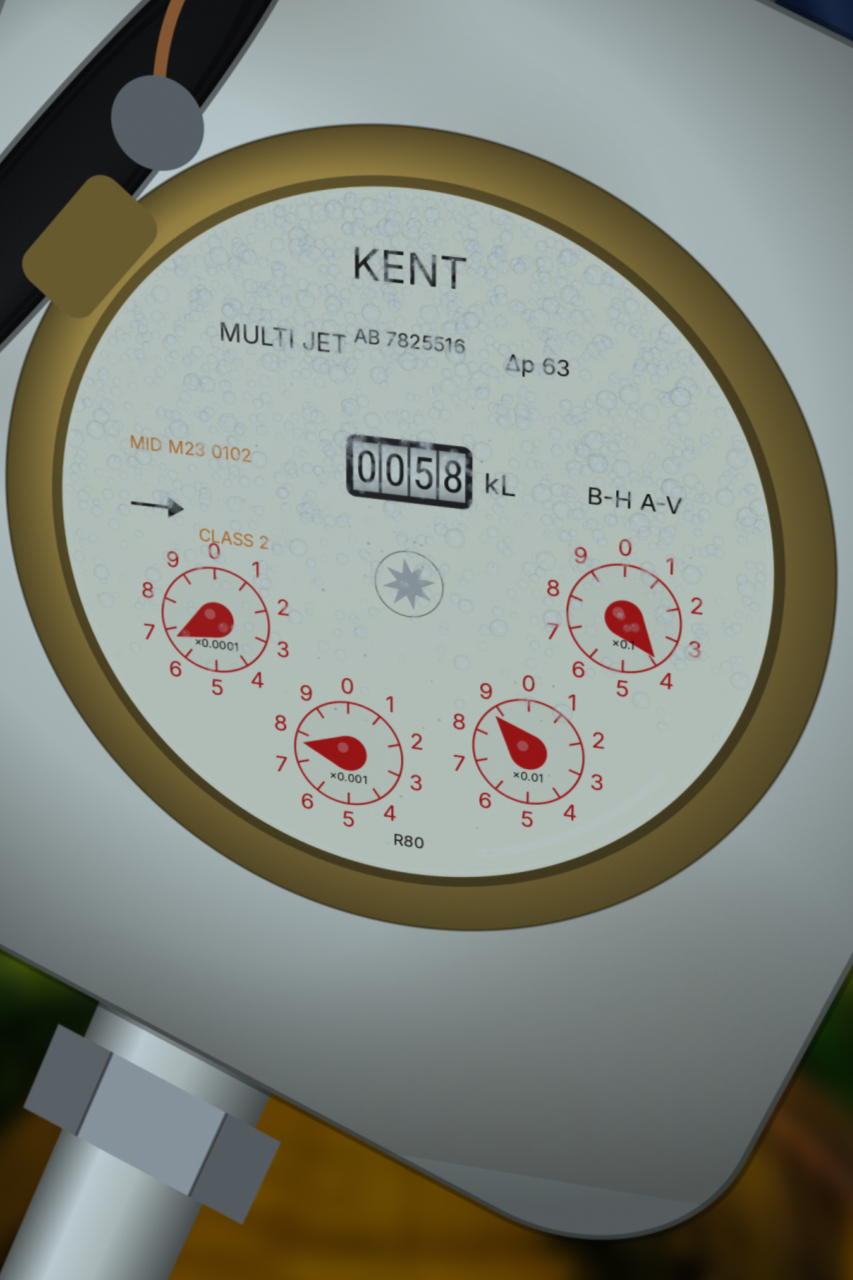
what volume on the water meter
58.3876 kL
